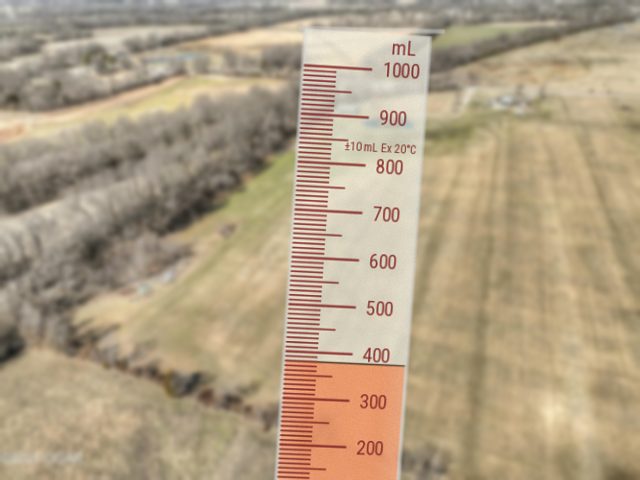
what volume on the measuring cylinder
380 mL
